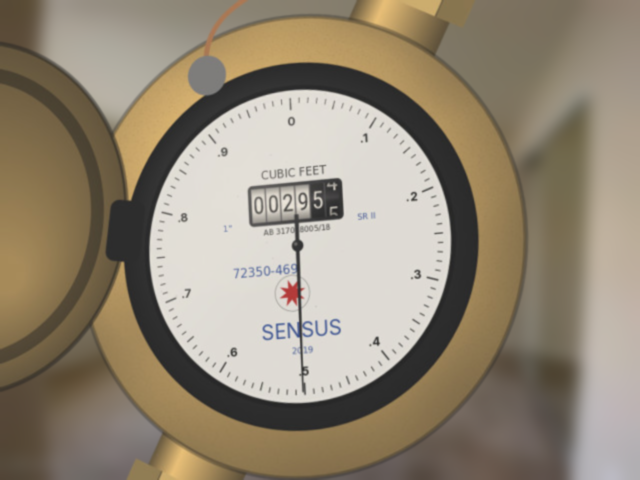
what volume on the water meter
2954.50 ft³
